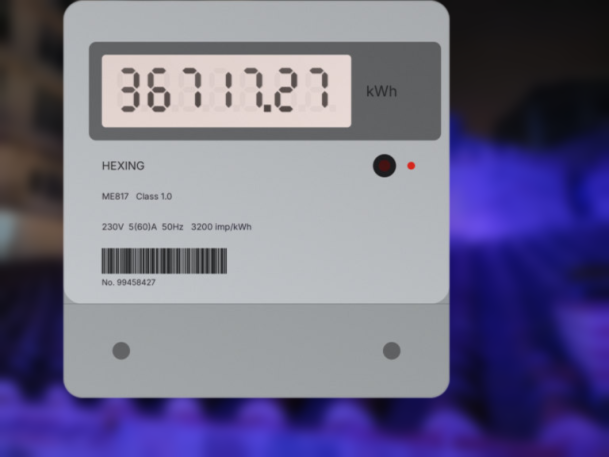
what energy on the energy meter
36717.27 kWh
